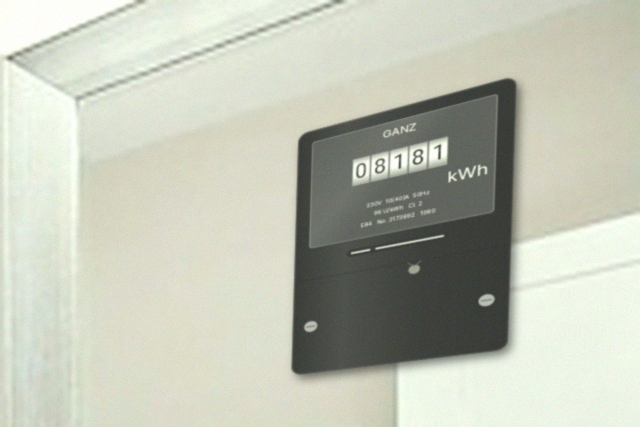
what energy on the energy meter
8181 kWh
